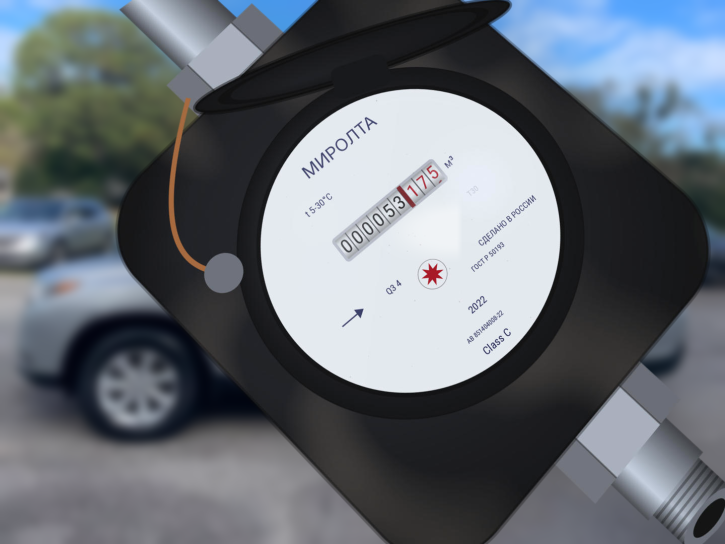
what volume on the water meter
53.175 m³
